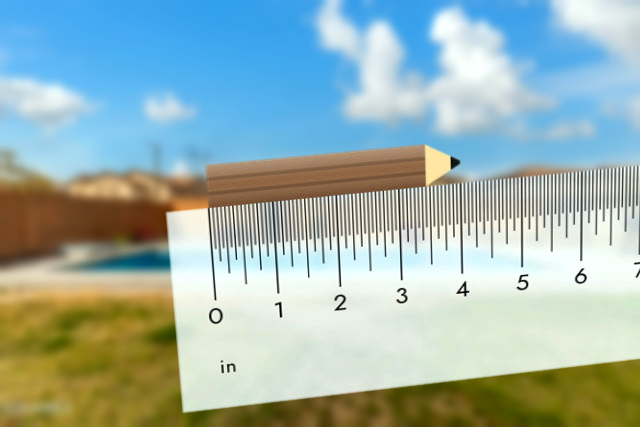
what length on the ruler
4 in
